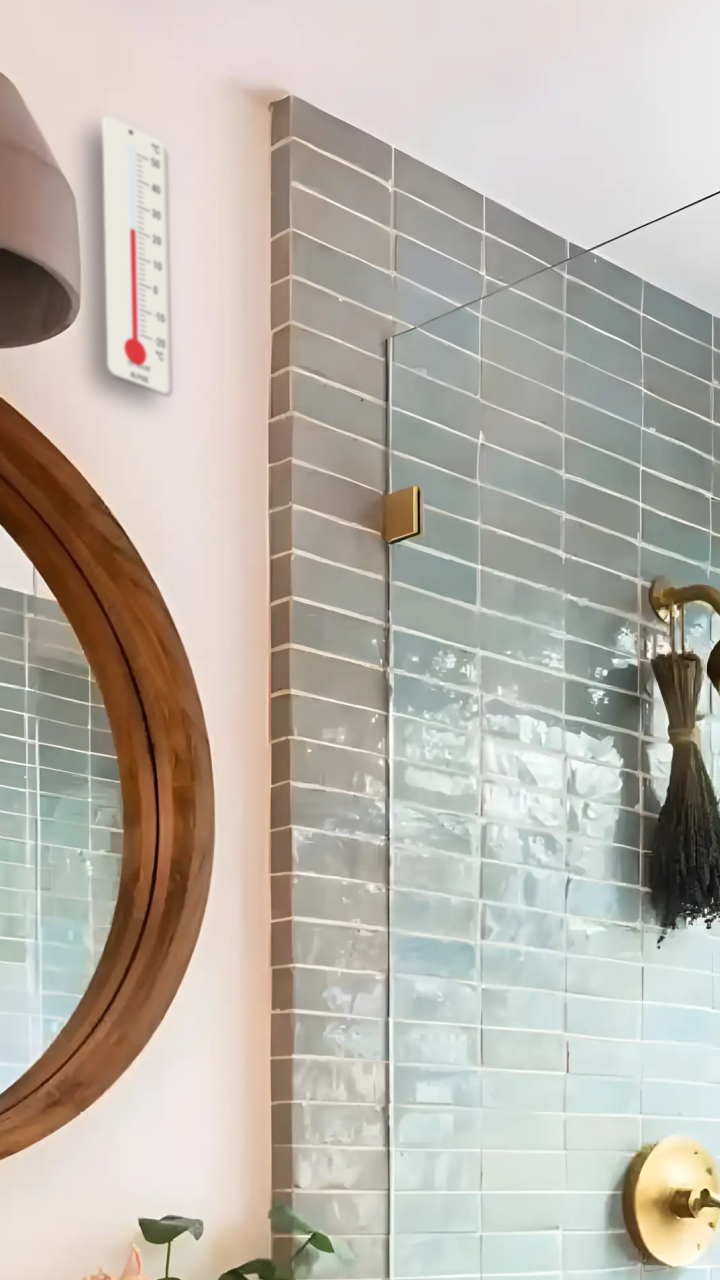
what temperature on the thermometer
20 °C
